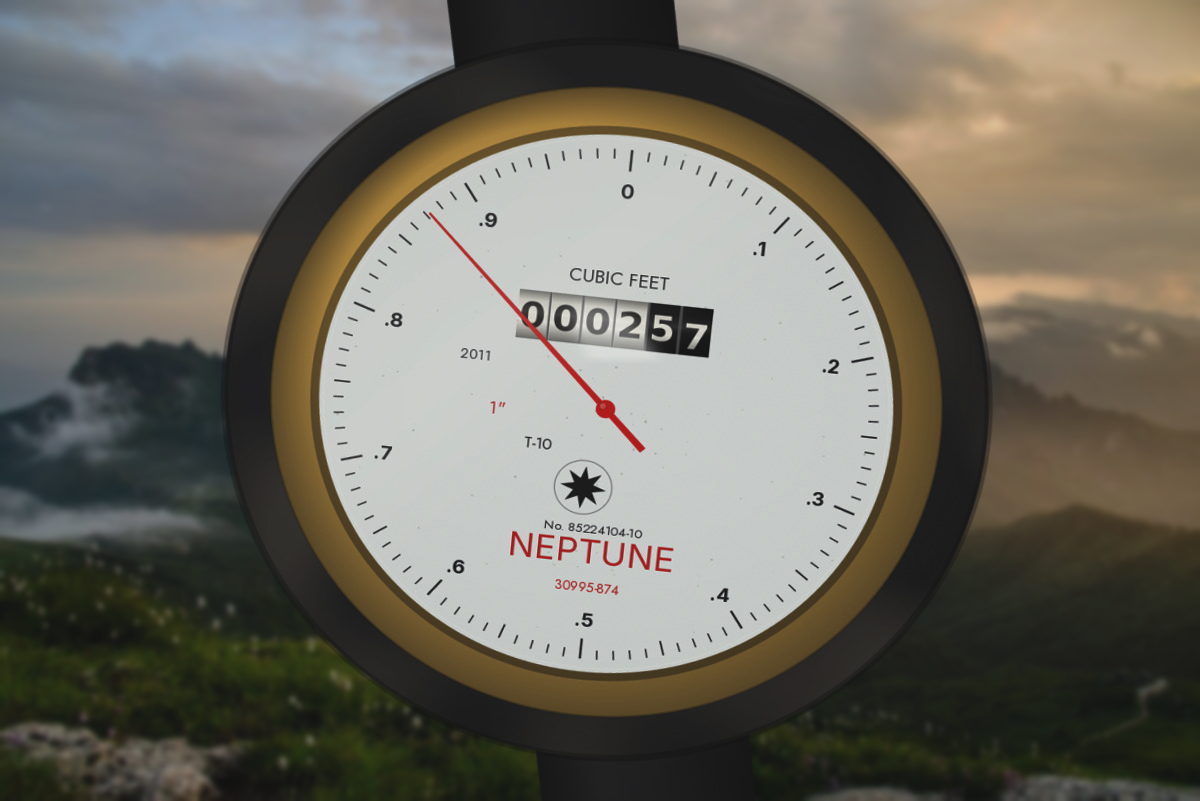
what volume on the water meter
256.87 ft³
